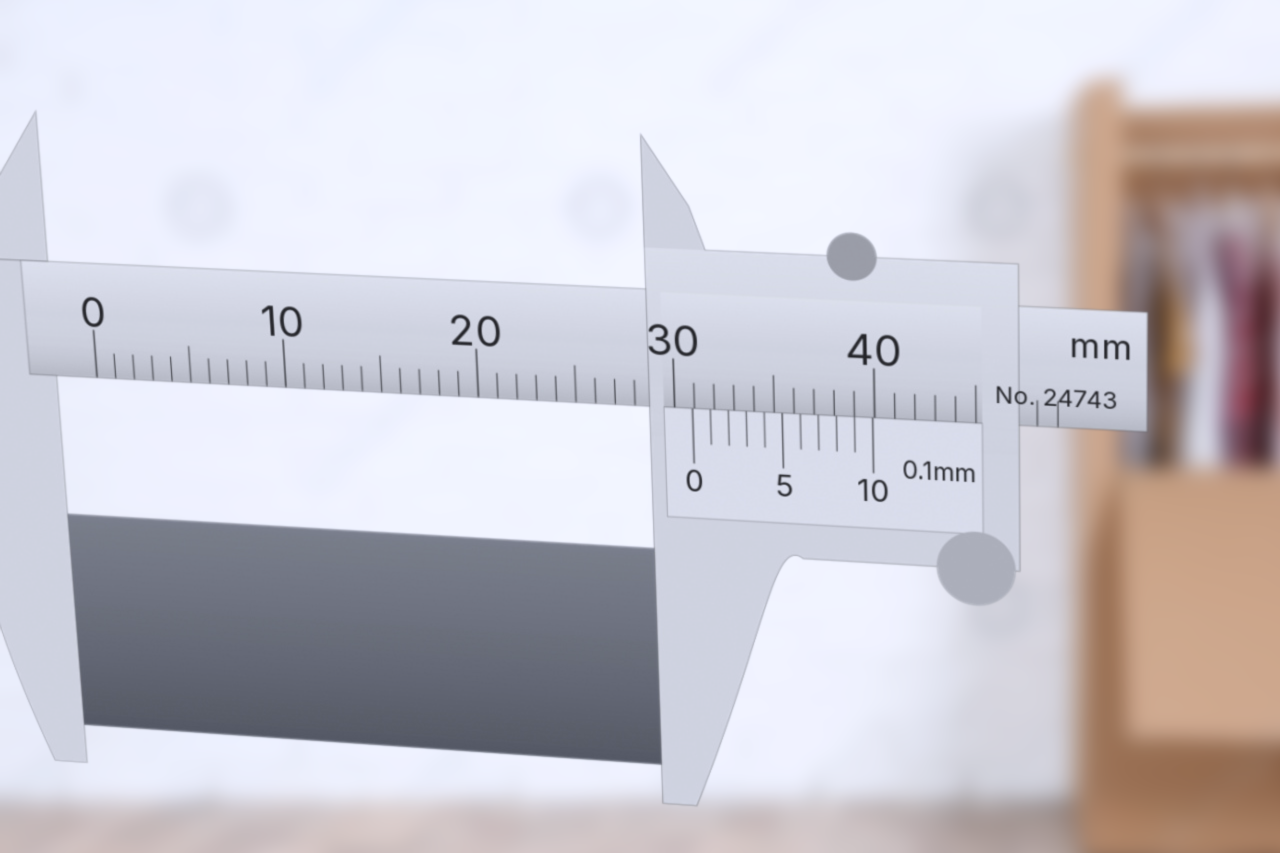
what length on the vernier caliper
30.9 mm
